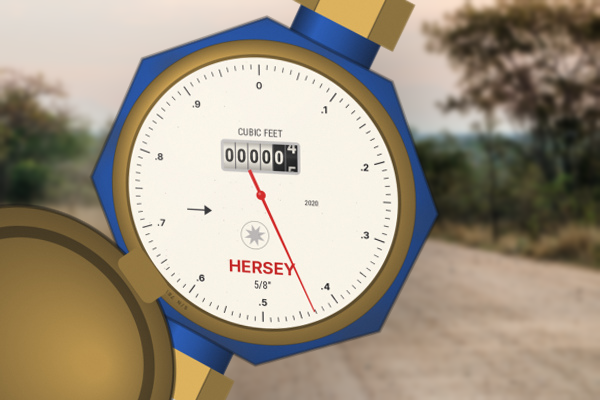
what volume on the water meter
4.43 ft³
